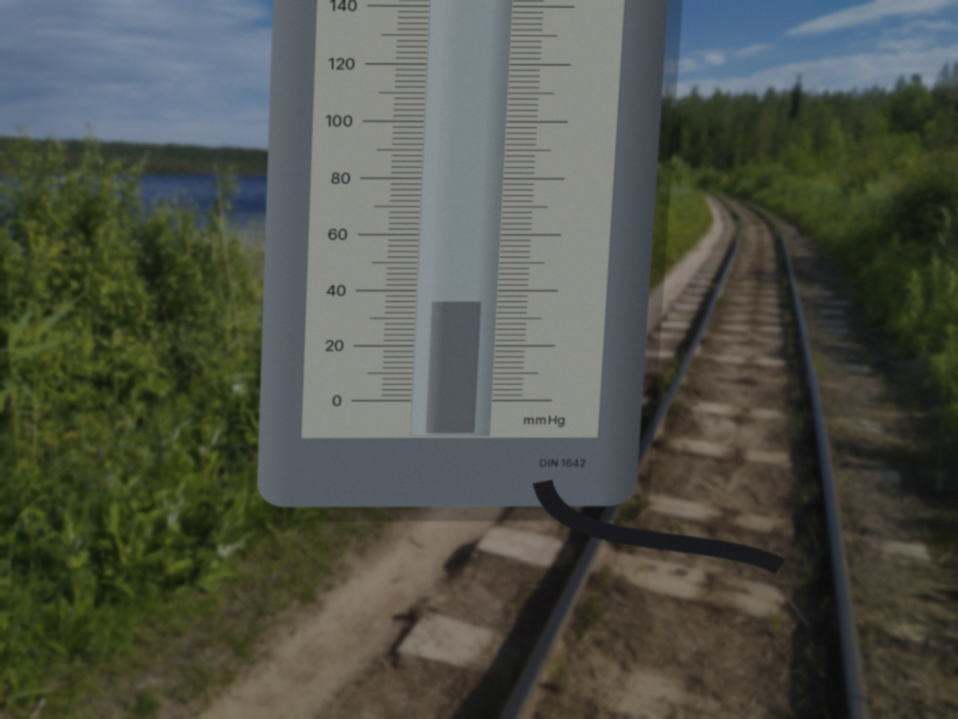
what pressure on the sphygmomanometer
36 mmHg
